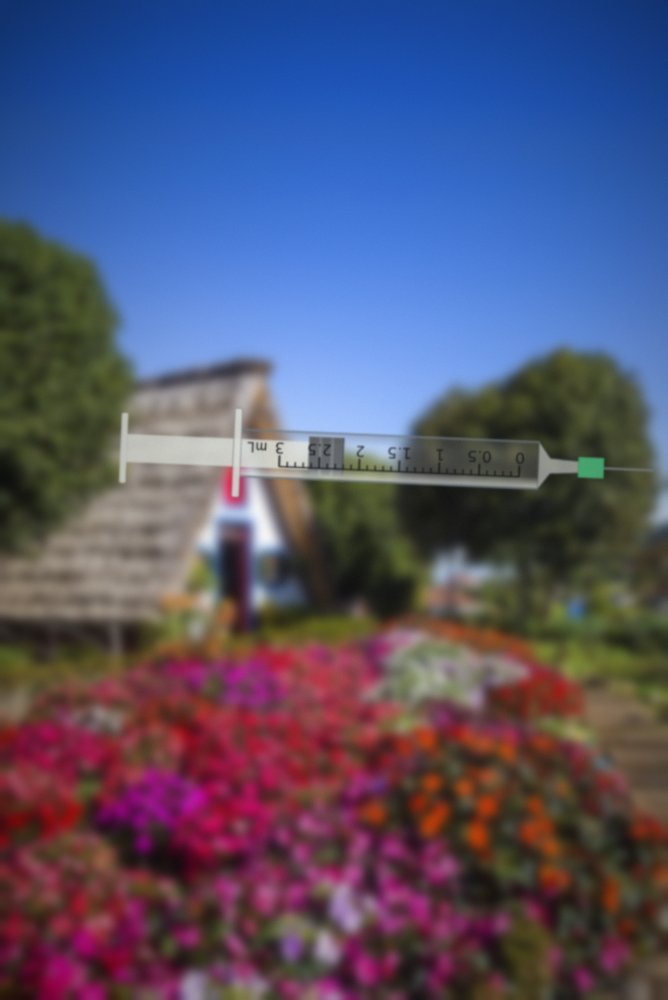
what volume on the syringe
2.2 mL
